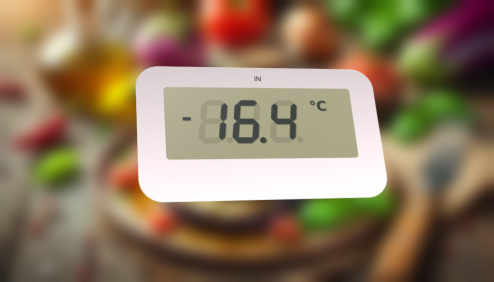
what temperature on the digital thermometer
-16.4 °C
